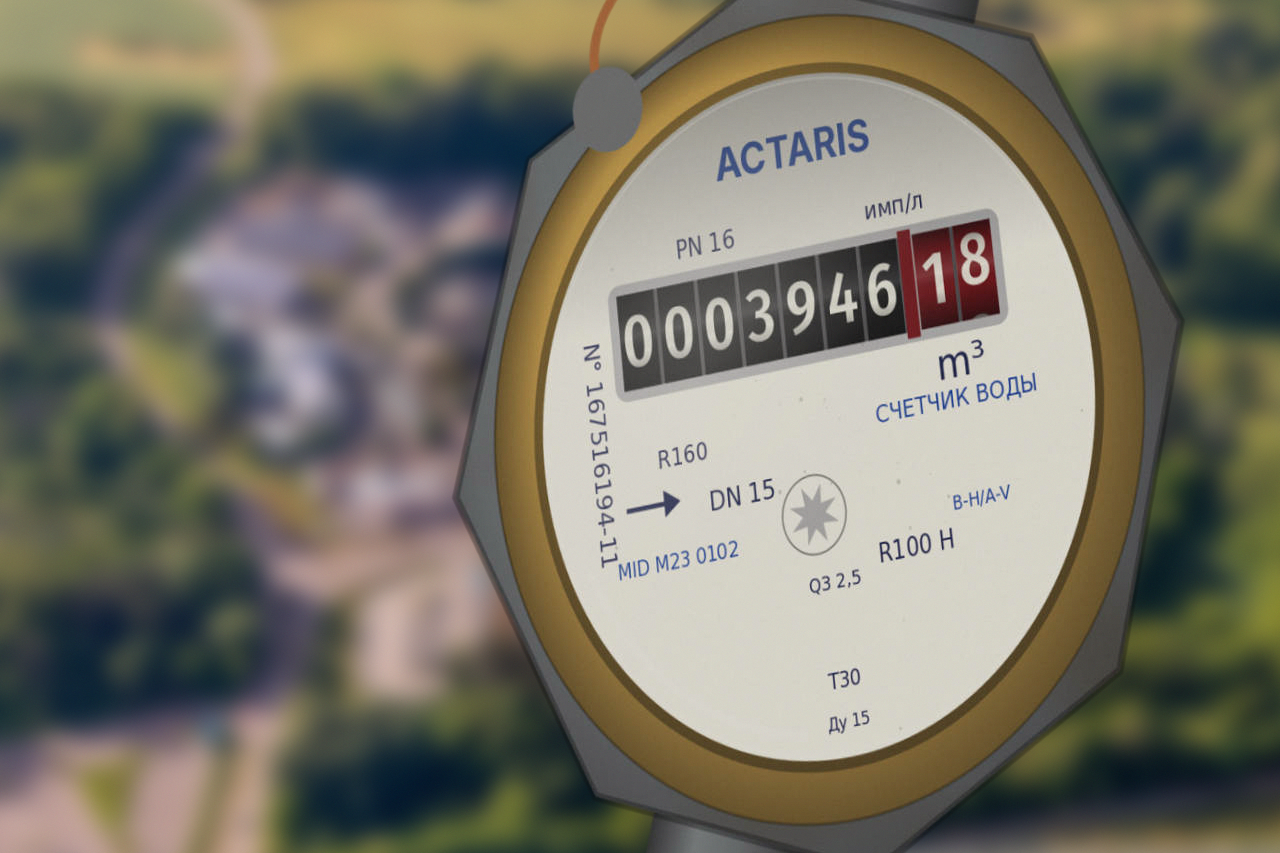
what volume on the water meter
3946.18 m³
